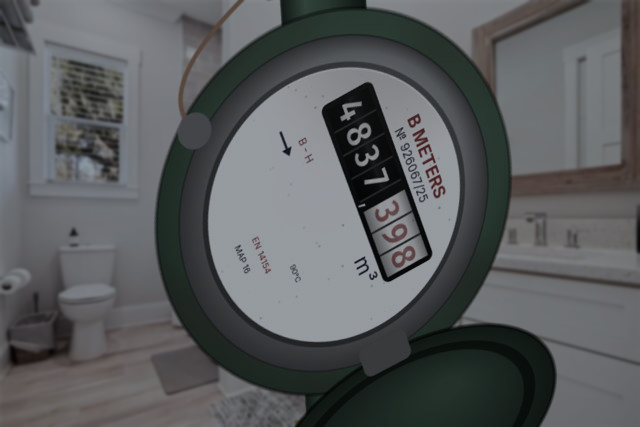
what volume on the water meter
4837.398 m³
